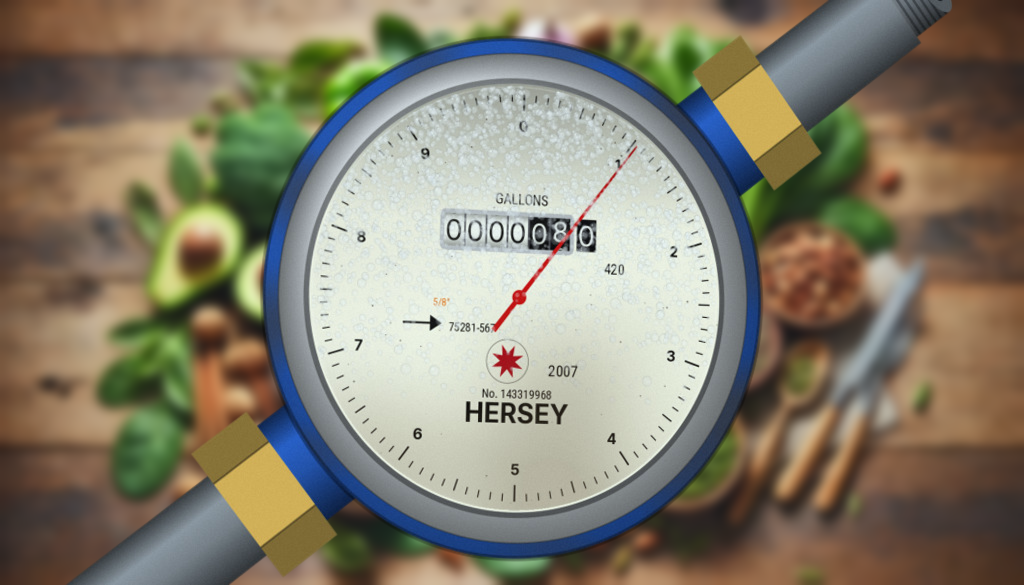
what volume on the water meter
81.0 gal
